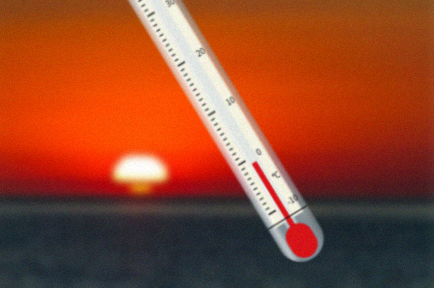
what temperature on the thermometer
-1 °C
